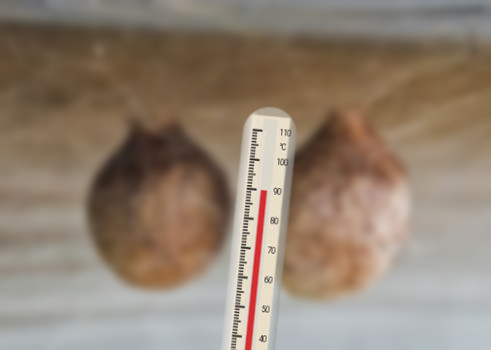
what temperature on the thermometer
90 °C
